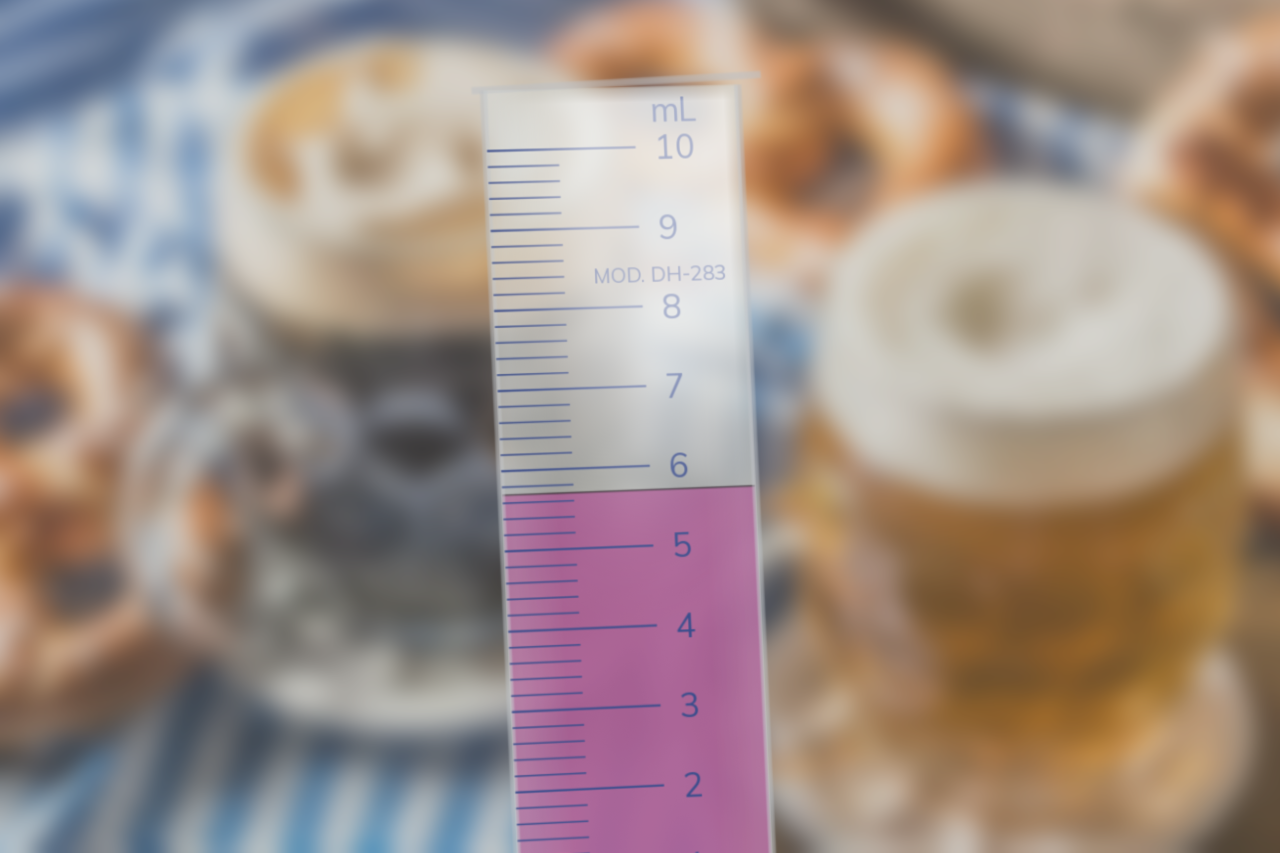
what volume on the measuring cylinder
5.7 mL
